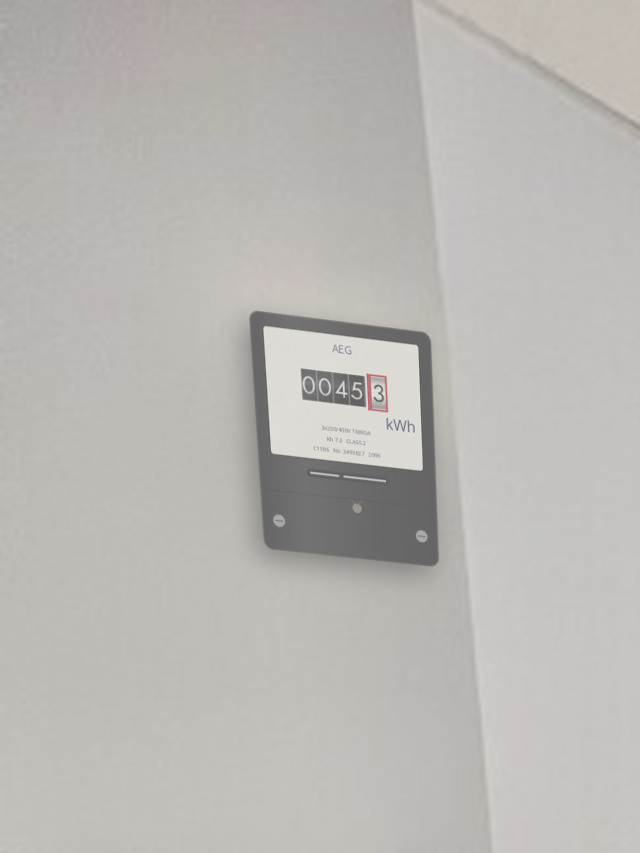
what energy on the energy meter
45.3 kWh
